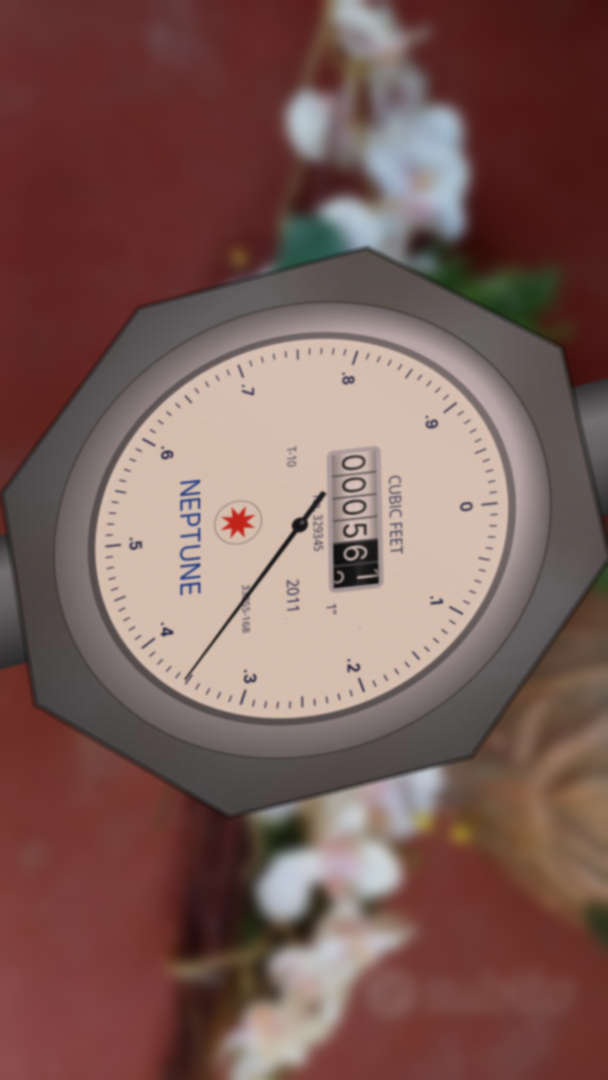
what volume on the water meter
561.35 ft³
